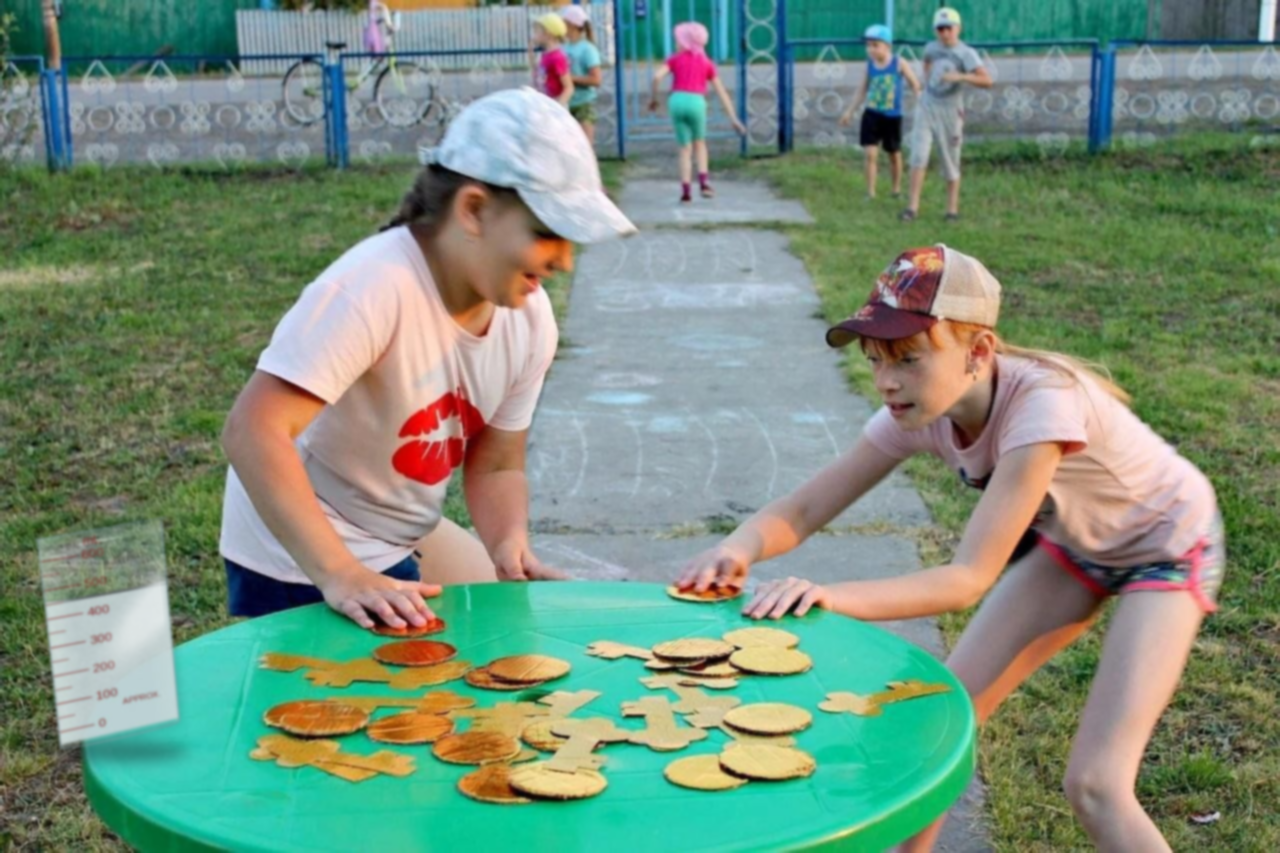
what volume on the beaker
450 mL
